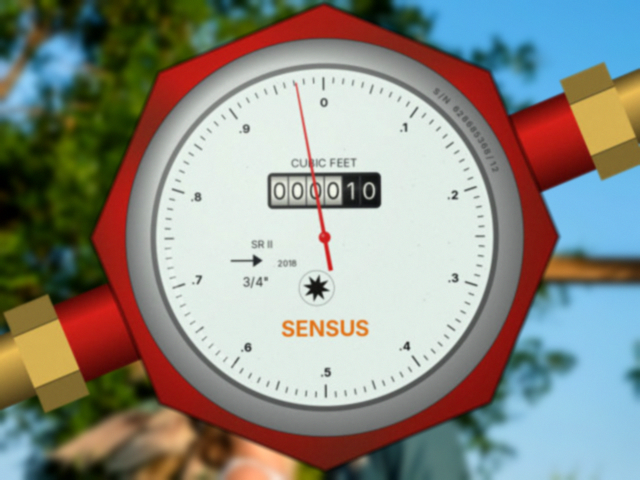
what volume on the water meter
9.97 ft³
